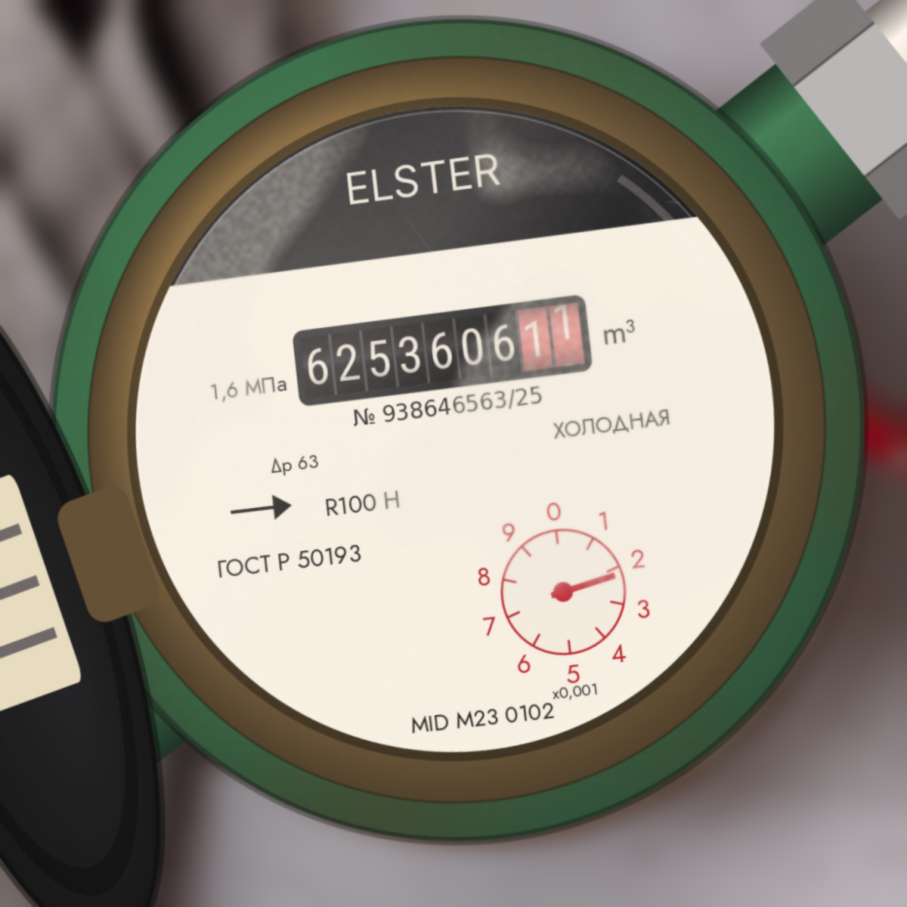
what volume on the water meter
6253606.112 m³
